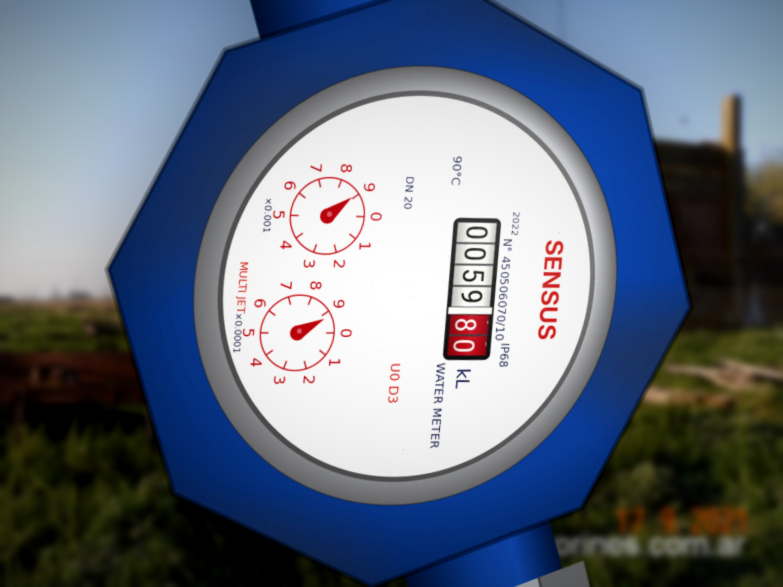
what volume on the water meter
59.7989 kL
